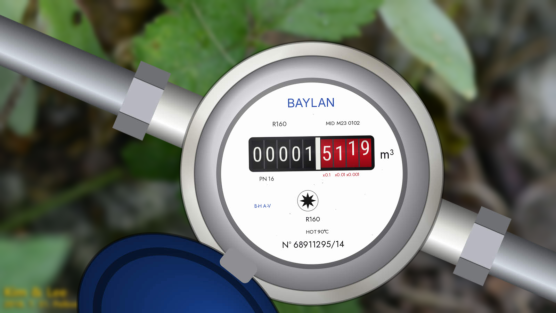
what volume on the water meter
1.5119 m³
